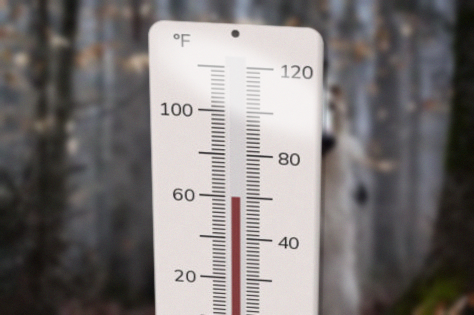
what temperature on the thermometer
60 °F
